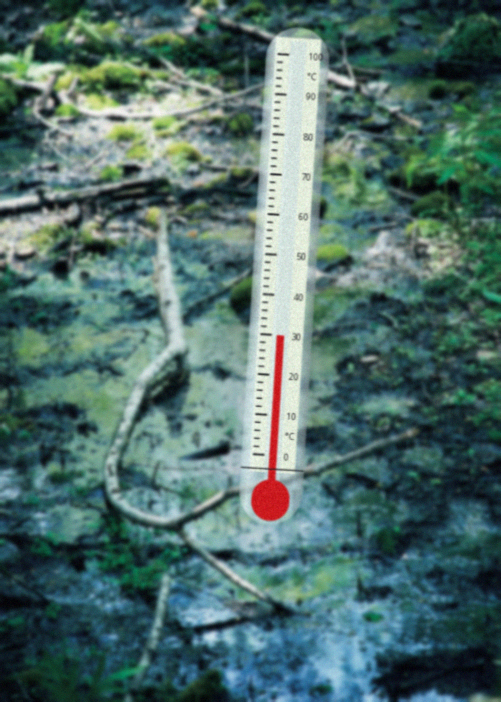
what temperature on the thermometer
30 °C
